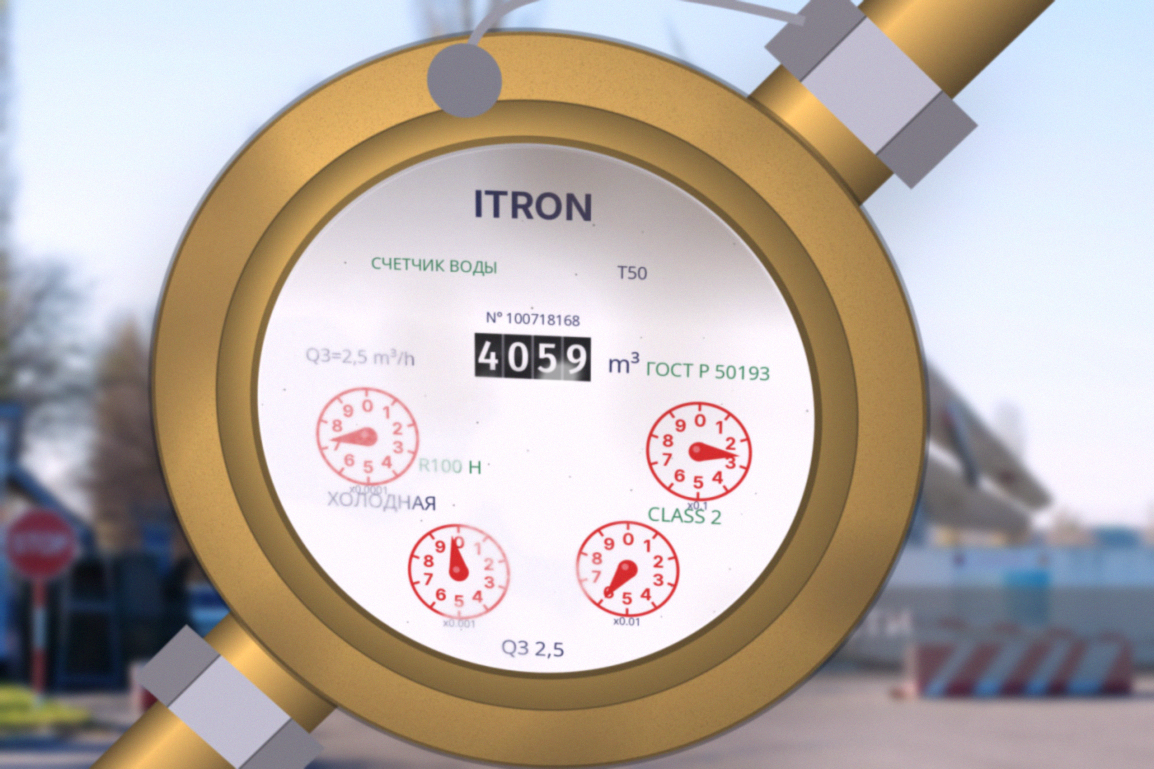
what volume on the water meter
4059.2597 m³
